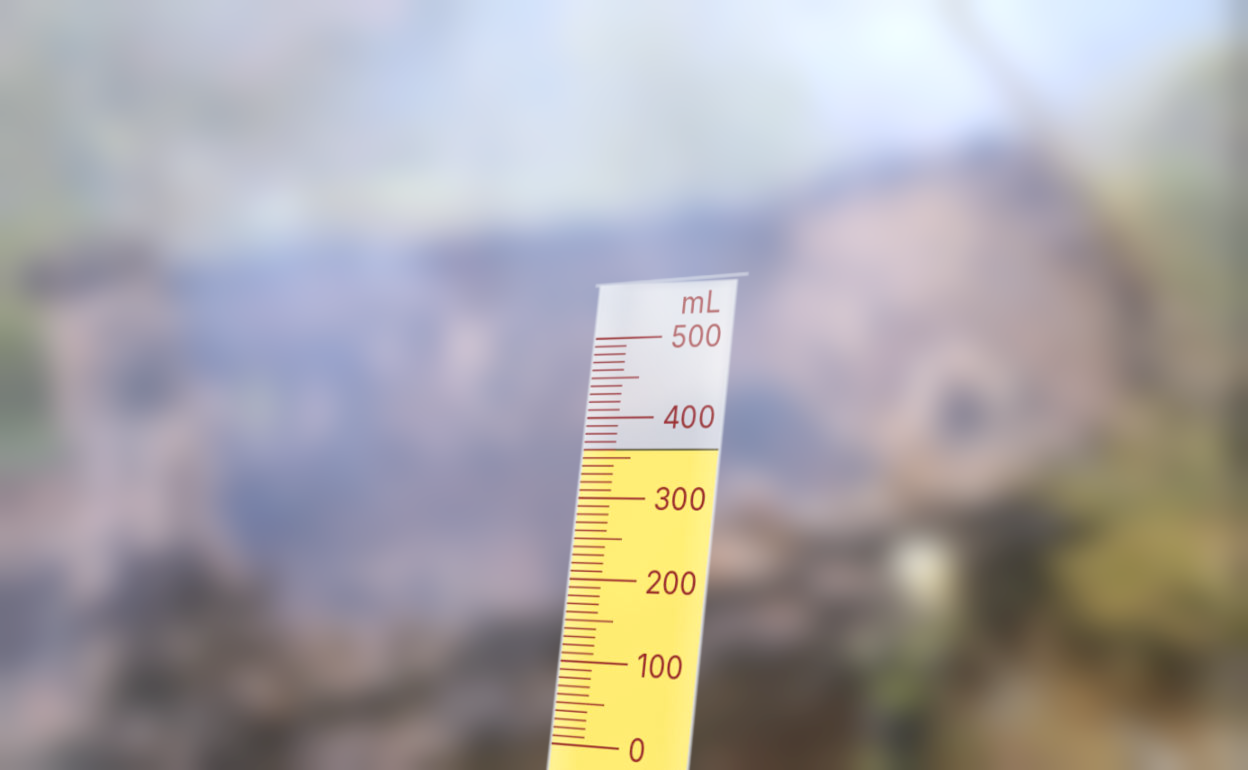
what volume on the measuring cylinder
360 mL
